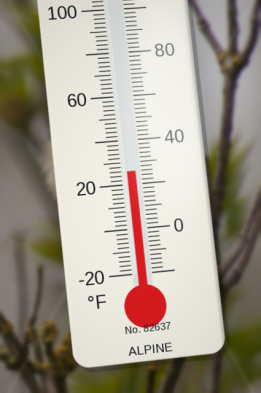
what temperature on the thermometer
26 °F
